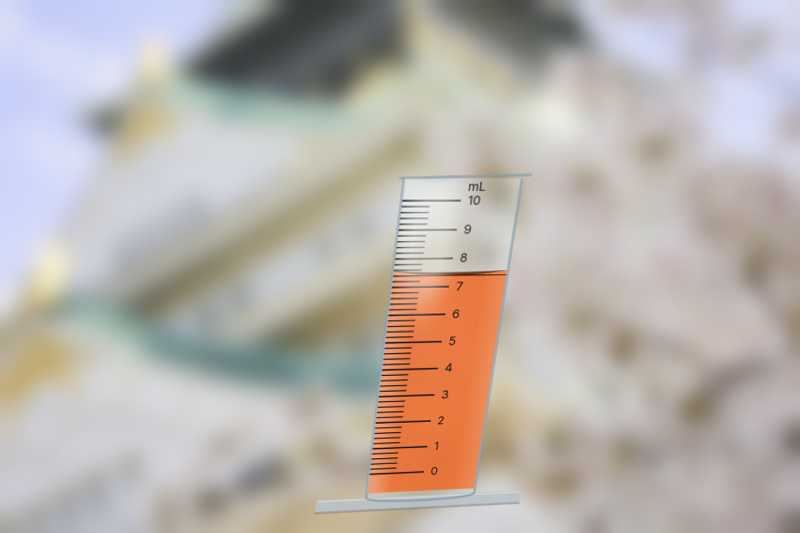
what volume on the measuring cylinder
7.4 mL
